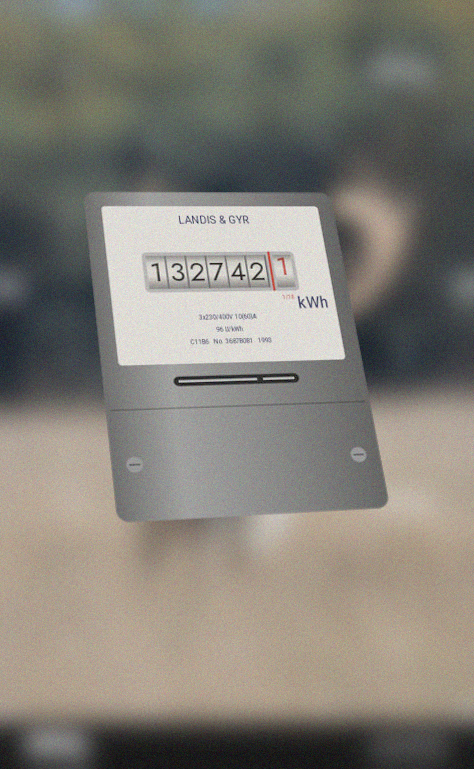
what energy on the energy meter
132742.1 kWh
